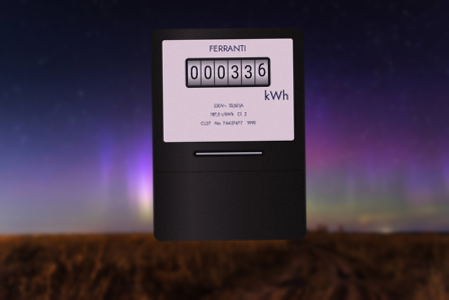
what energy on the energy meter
336 kWh
